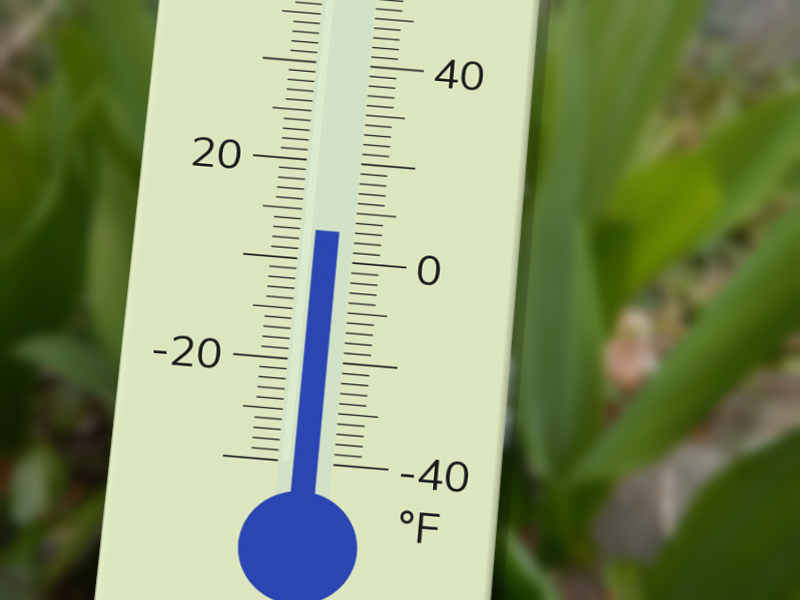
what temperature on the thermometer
6 °F
